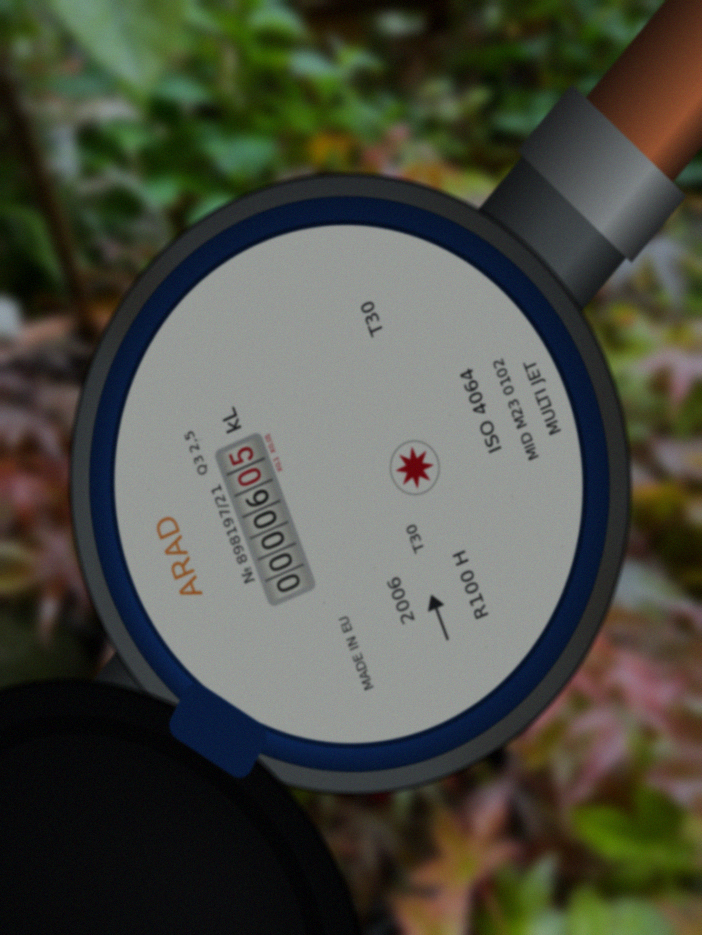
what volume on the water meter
6.05 kL
